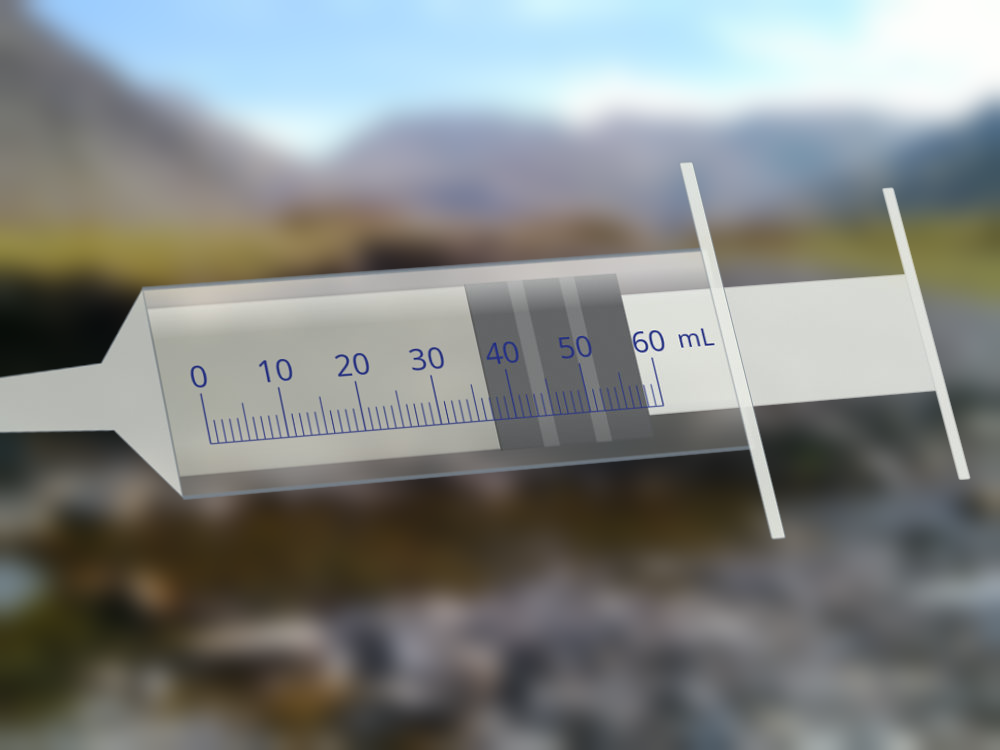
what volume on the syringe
37 mL
